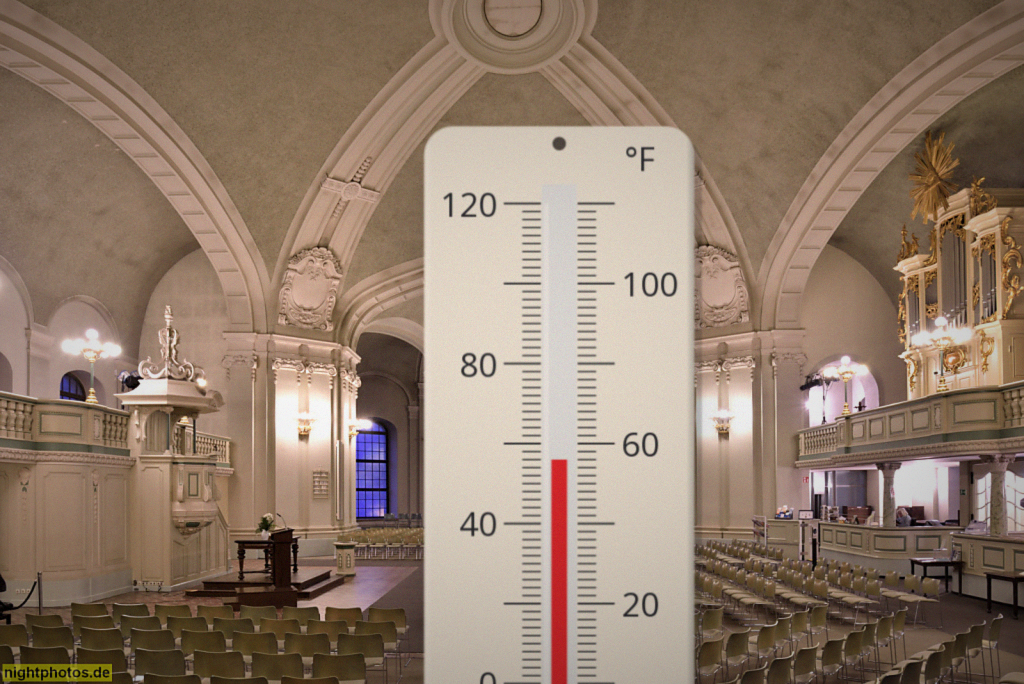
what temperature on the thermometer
56 °F
